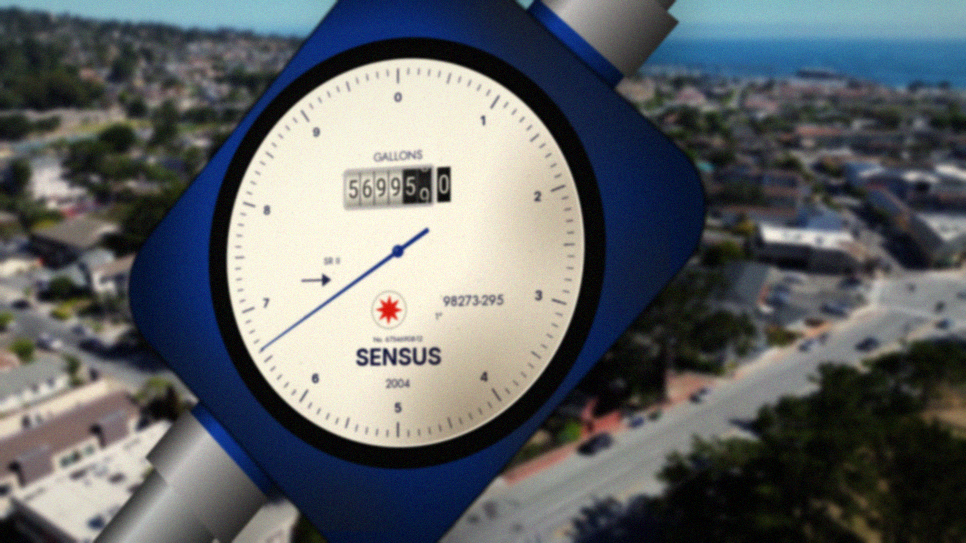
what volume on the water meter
5699586.6 gal
